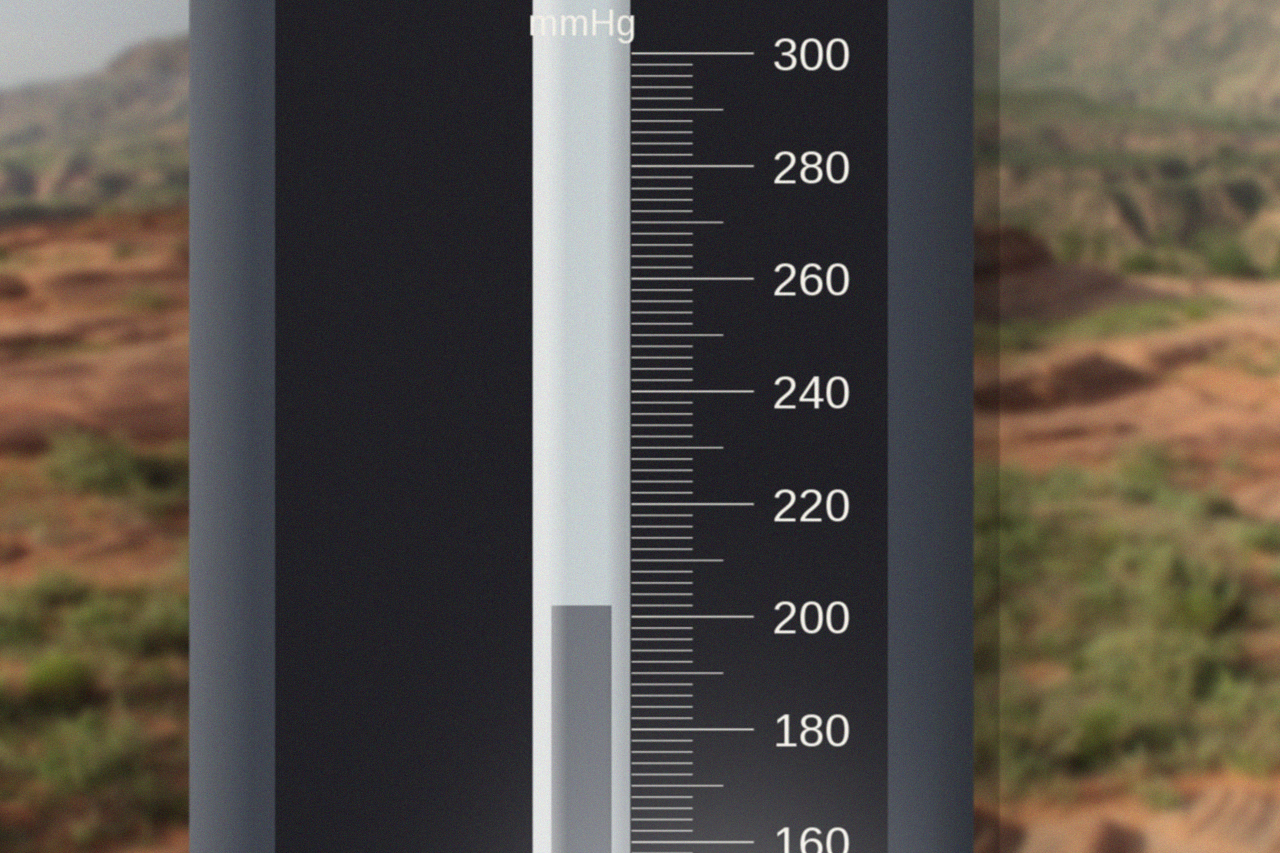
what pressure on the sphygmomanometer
202 mmHg
